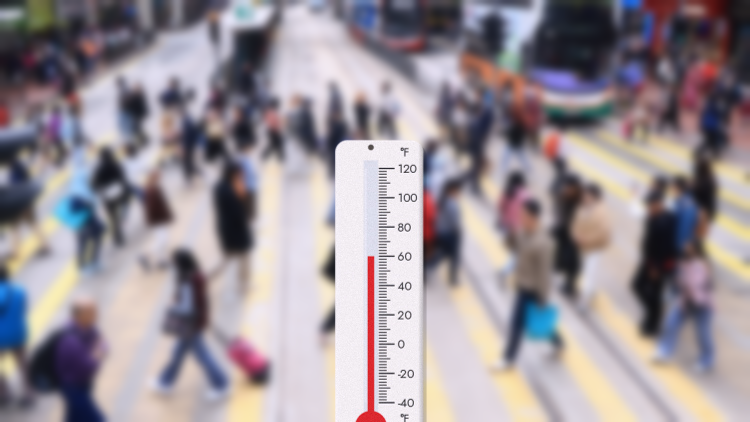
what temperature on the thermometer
60 °F
